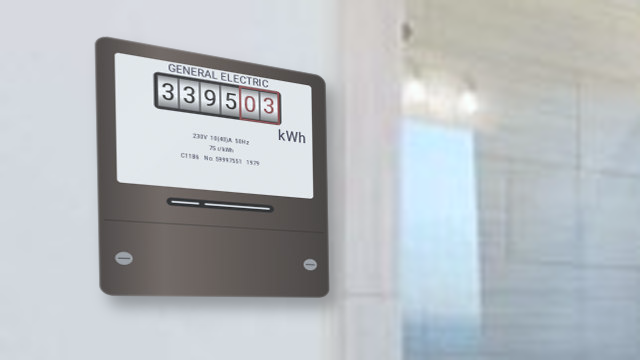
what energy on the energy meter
3395.03 kWh
